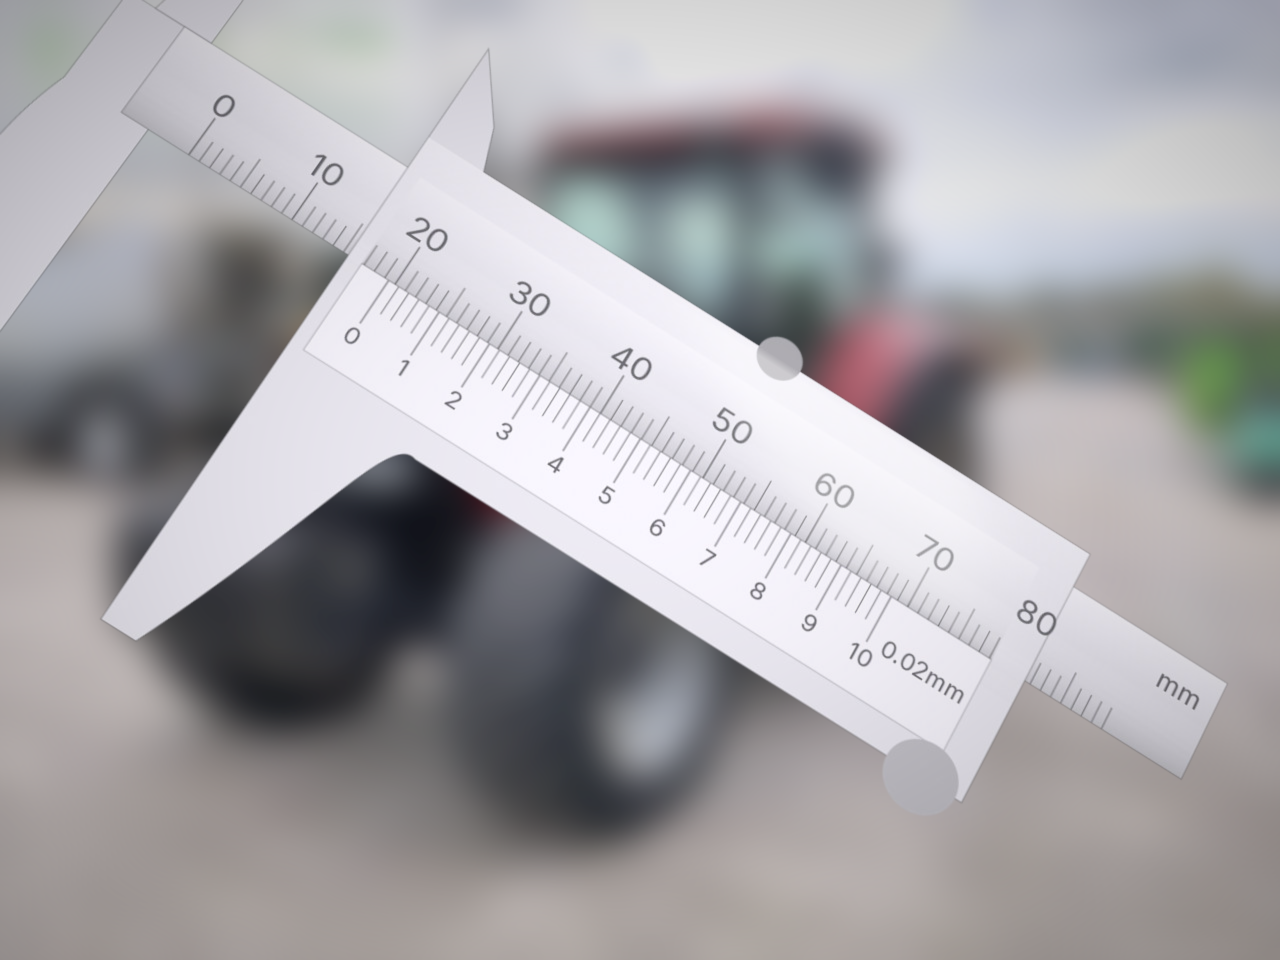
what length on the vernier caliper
19.4 mm
